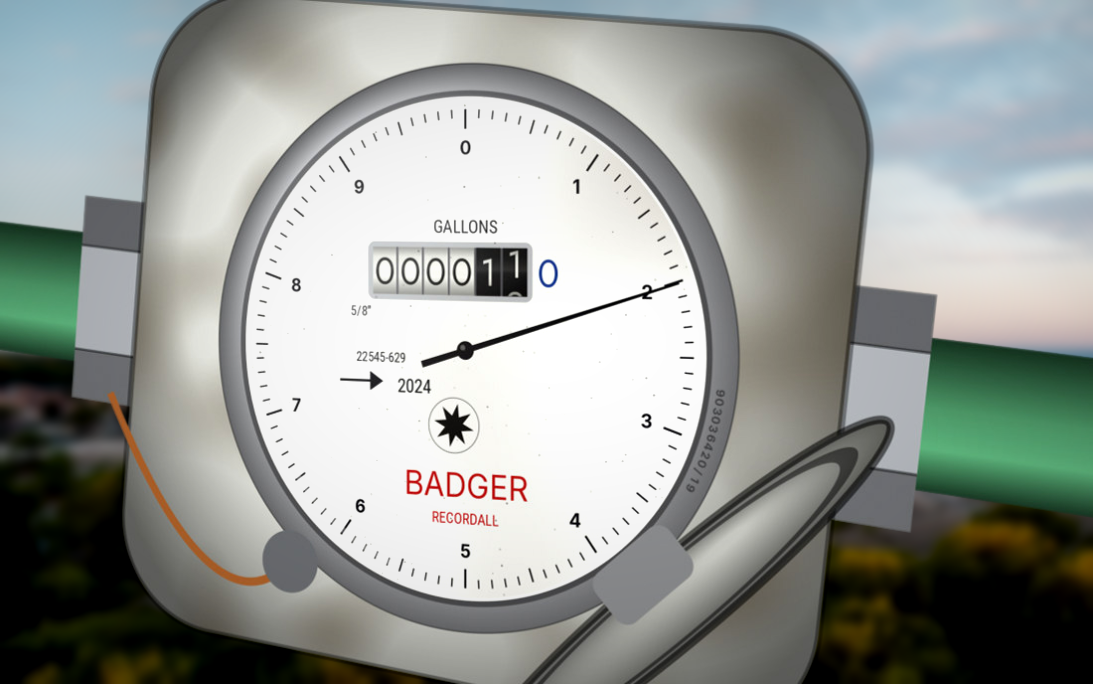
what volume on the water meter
112.0 gal
